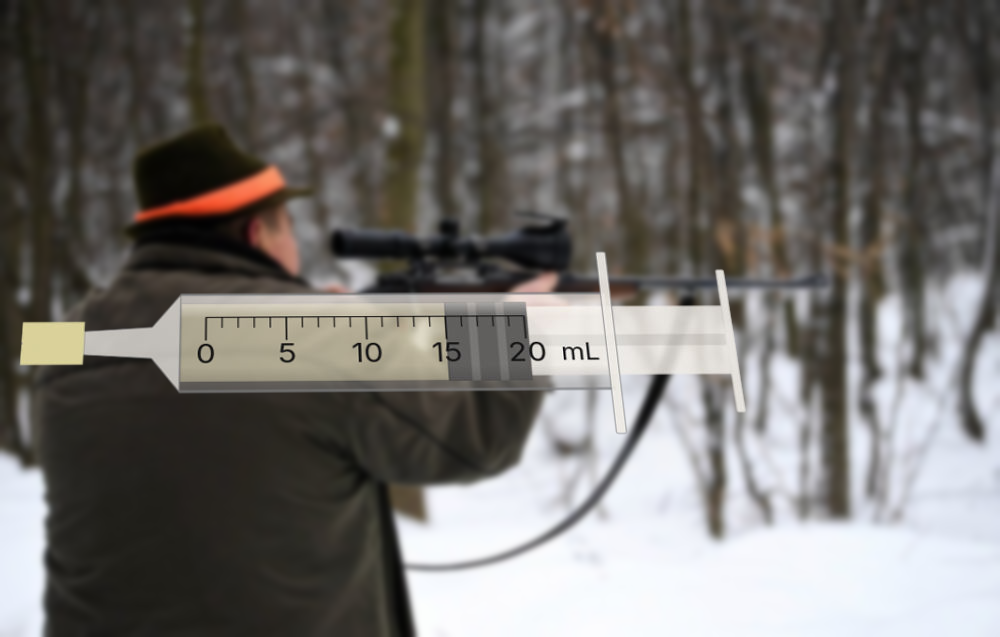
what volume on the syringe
15 mL
